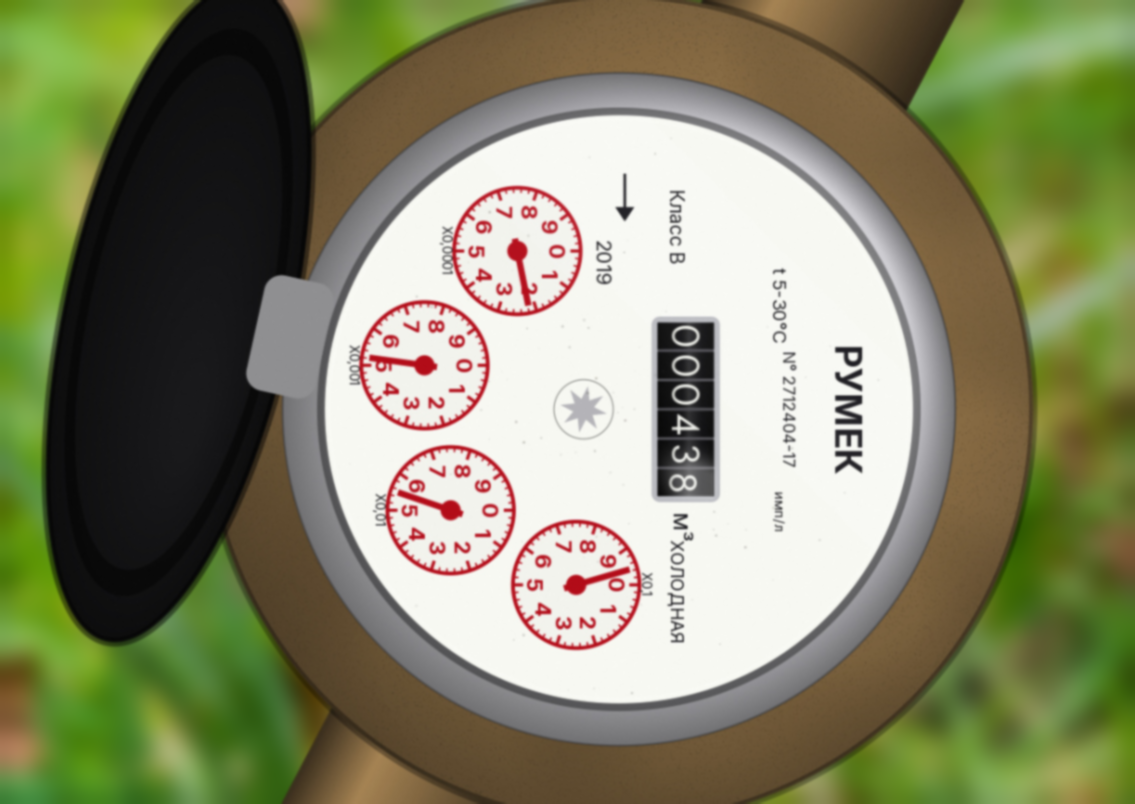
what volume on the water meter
437.9552 m³
